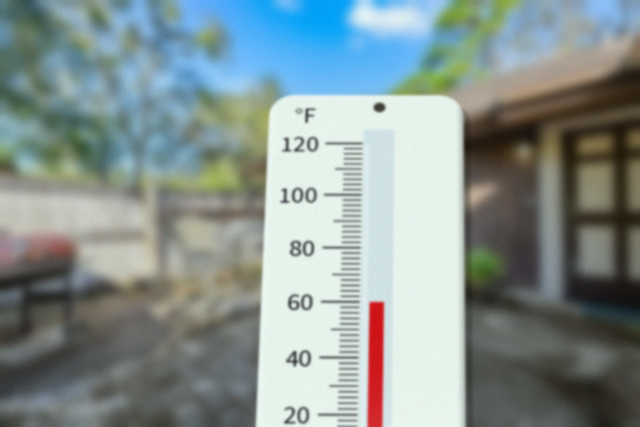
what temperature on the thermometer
60 °F
